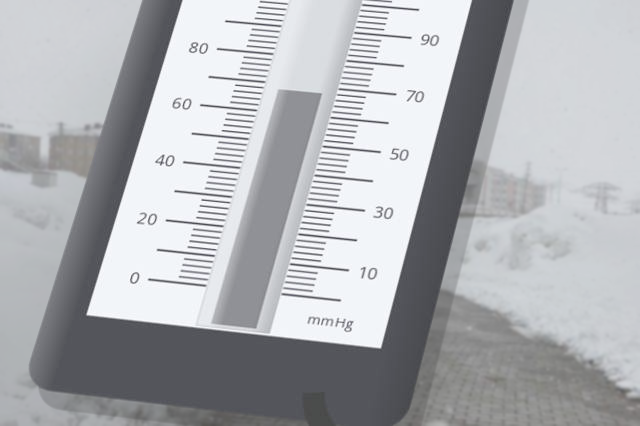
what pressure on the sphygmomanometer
68 mmHg
